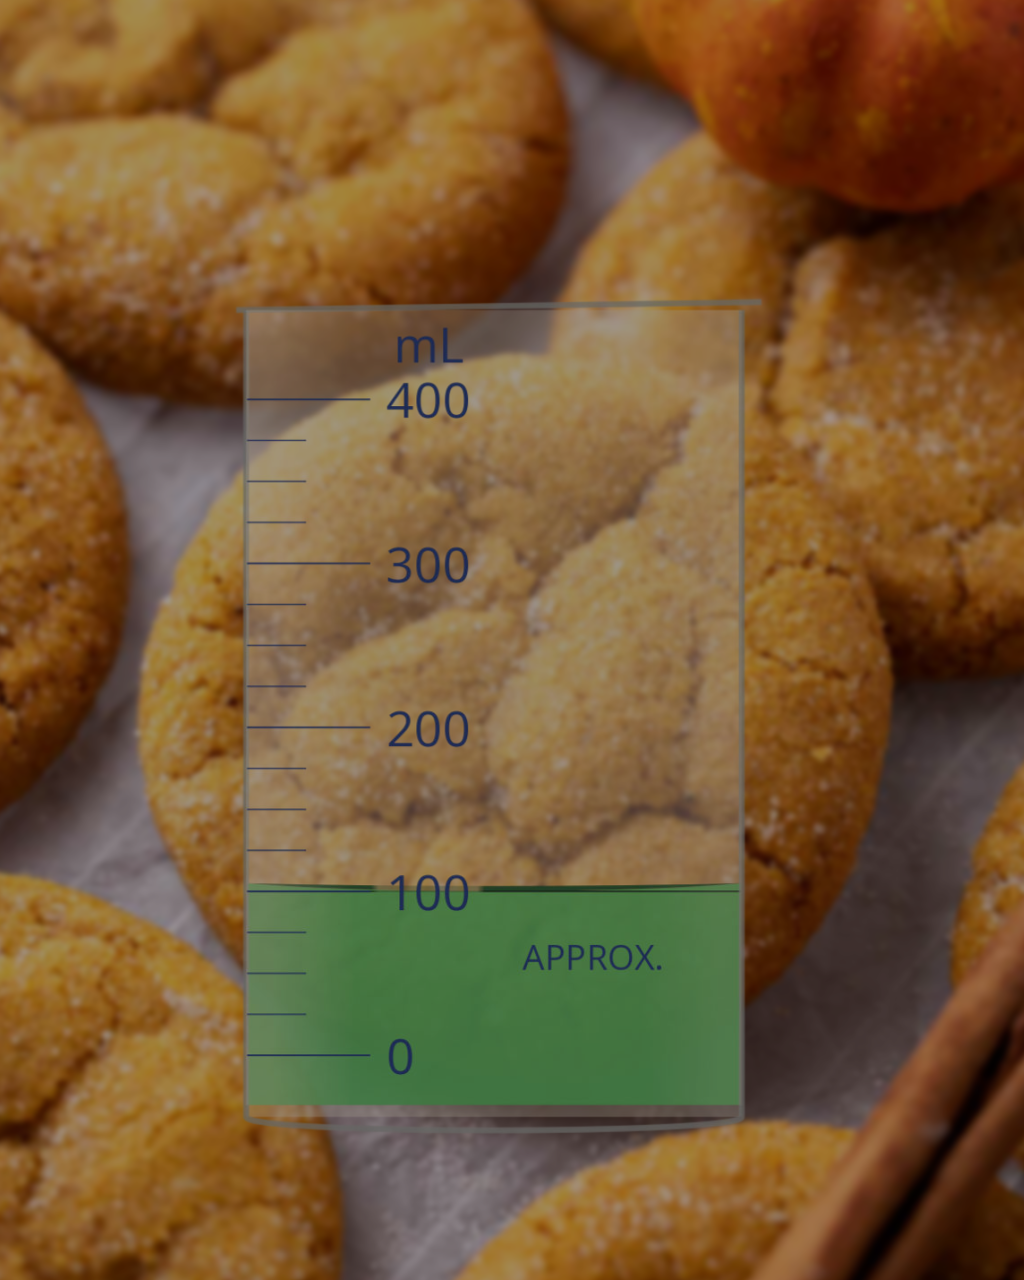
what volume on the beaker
100 mL
